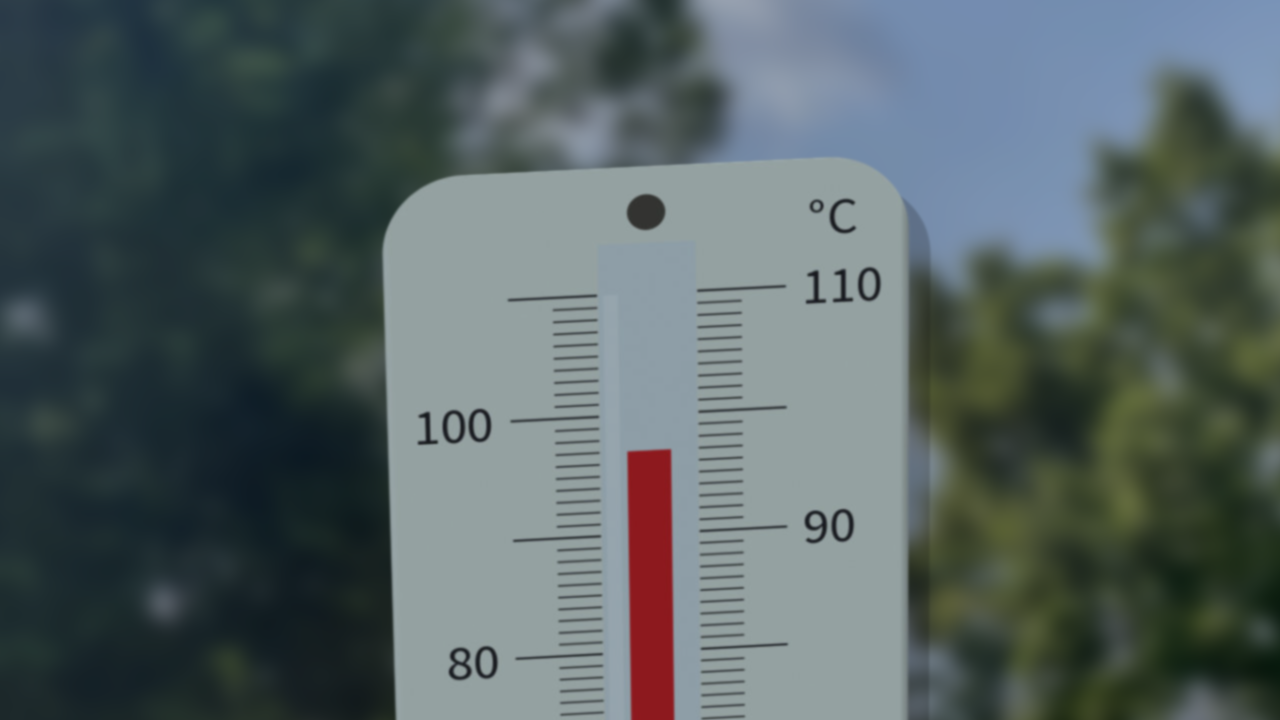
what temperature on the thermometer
97 °C
